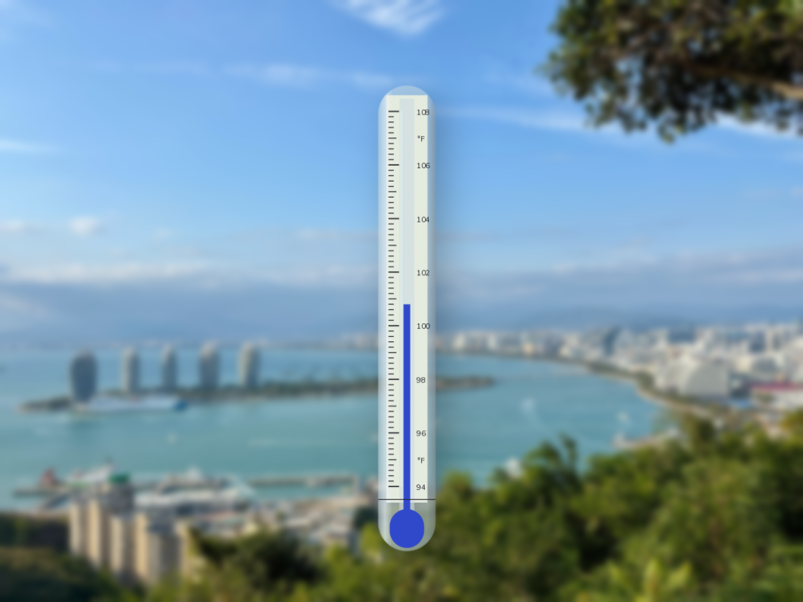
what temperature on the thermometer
100.8 °F
